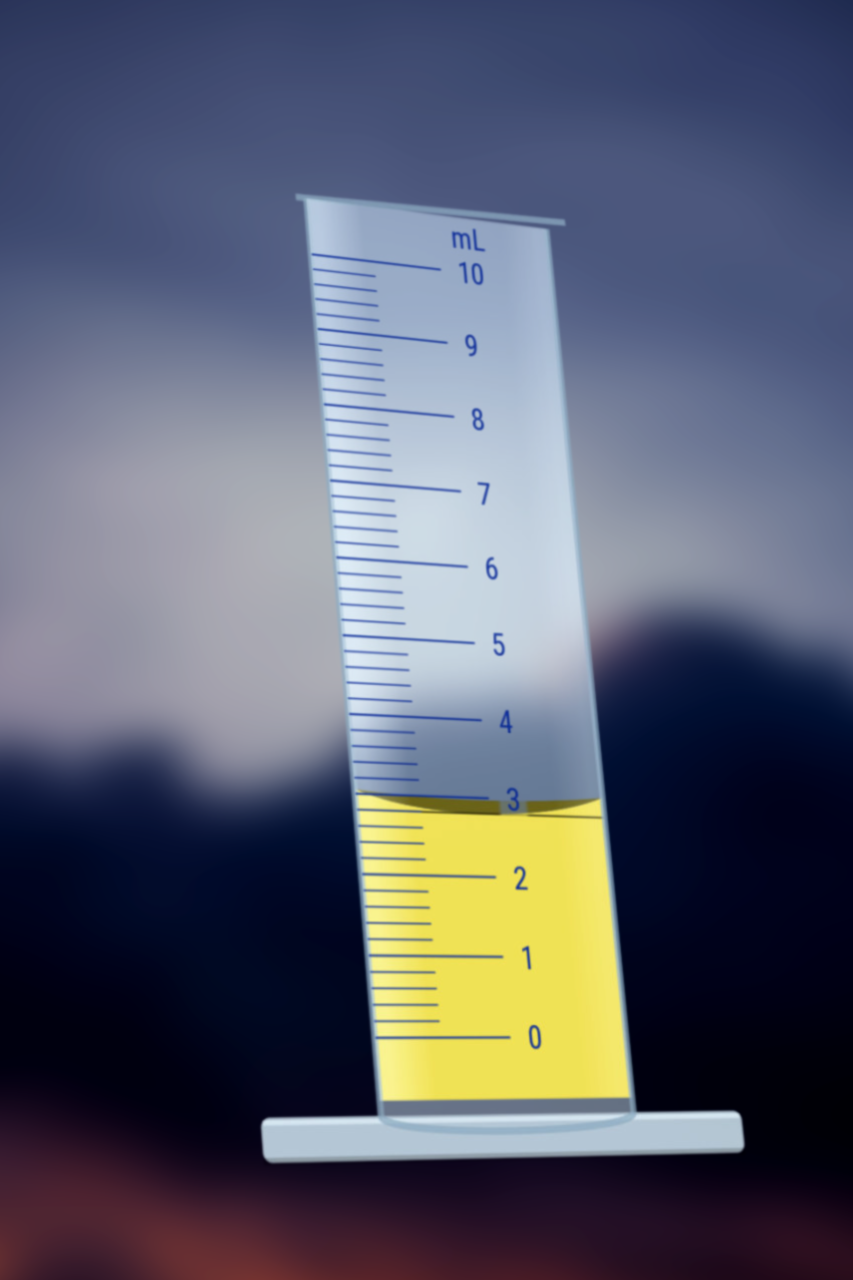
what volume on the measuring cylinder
2.8 mL
